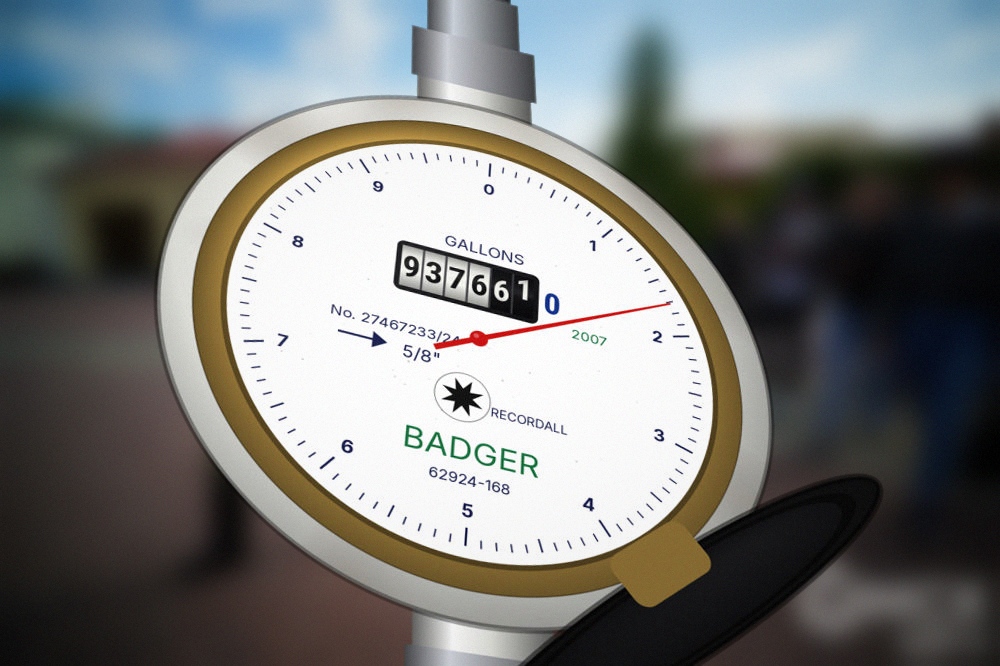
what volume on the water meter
9376611.7 gal
